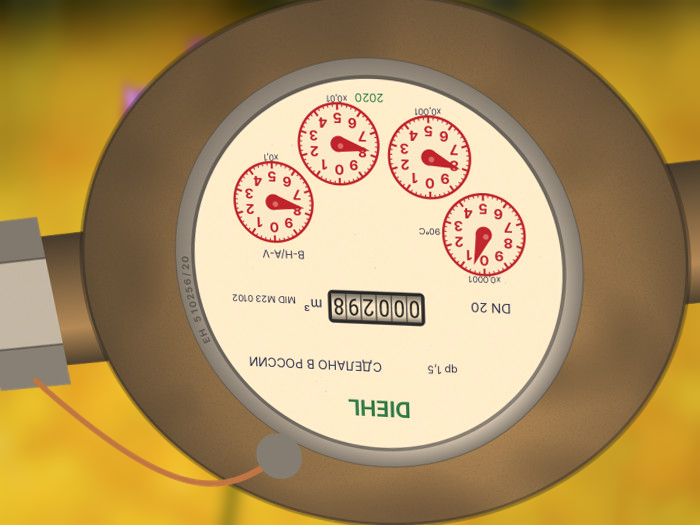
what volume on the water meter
298.7780 m³
